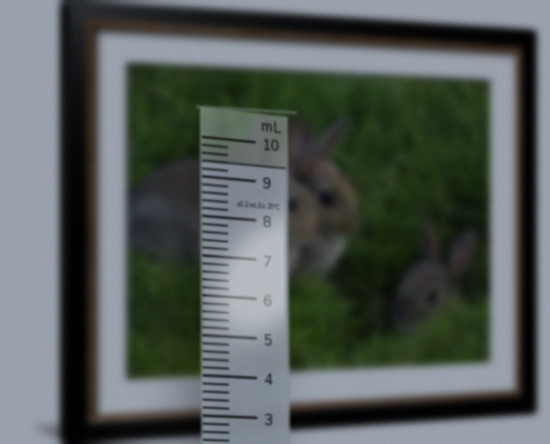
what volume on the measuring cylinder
9.4 mL
